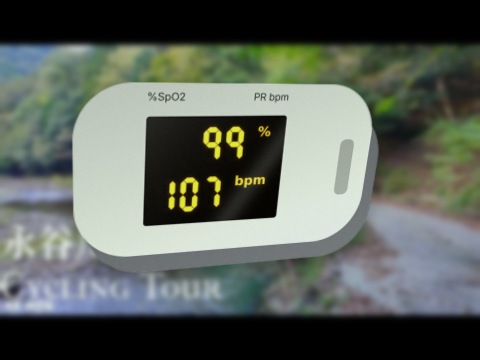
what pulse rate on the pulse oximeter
107 bpm
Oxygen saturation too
99 %
